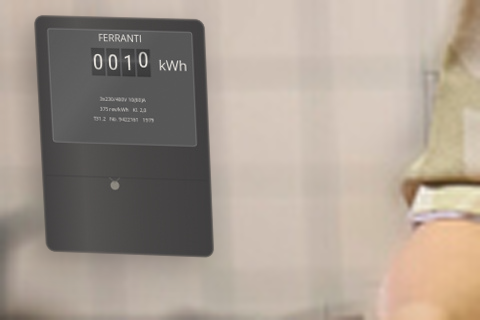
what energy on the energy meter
10 kWh
